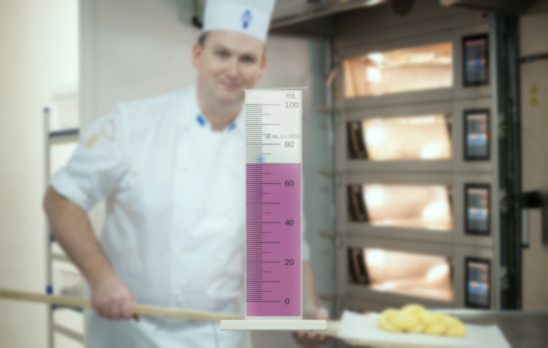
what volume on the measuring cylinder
70 mL
